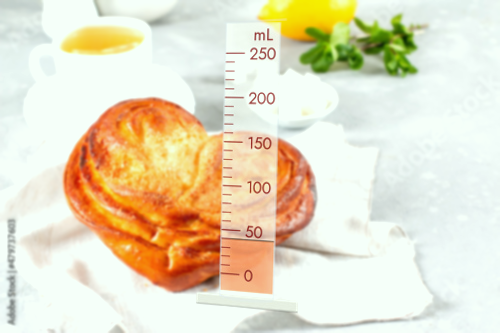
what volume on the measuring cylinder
40 mL
